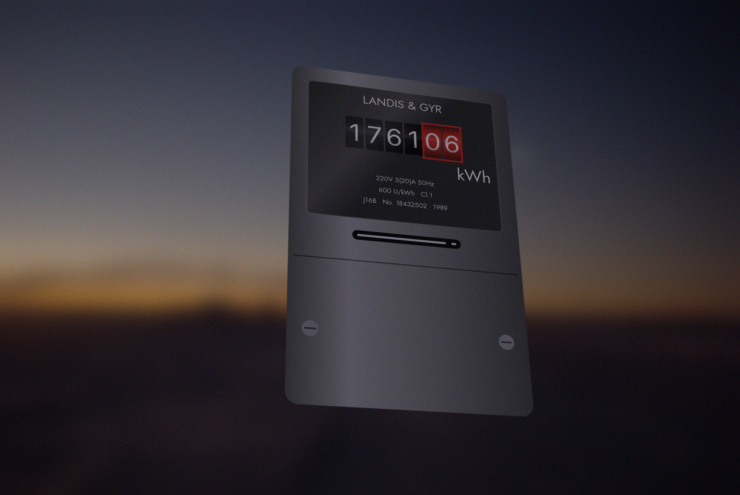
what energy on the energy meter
1761.06 kWh
